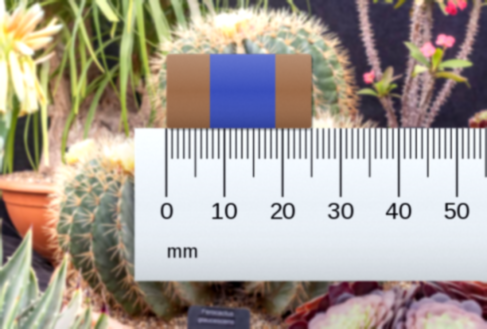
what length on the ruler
25 mm
